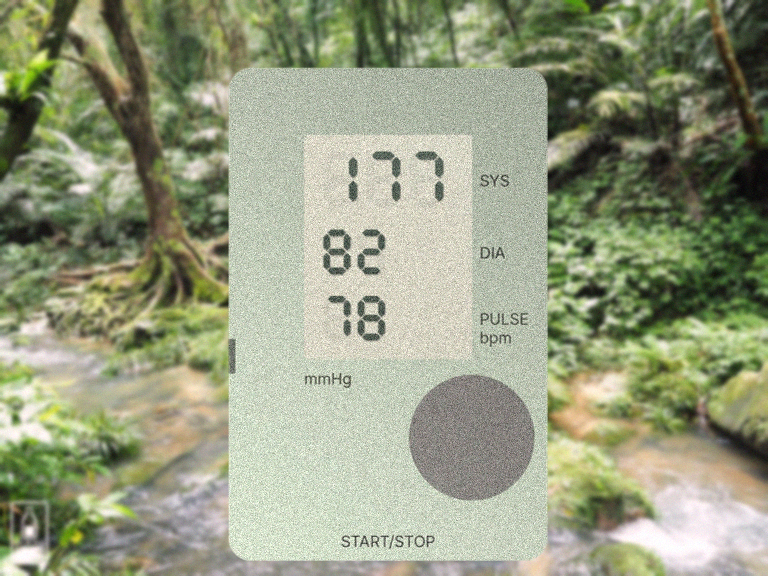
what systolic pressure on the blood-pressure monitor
177 mmHg
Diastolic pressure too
82 mmHg
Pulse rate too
78 bpm
